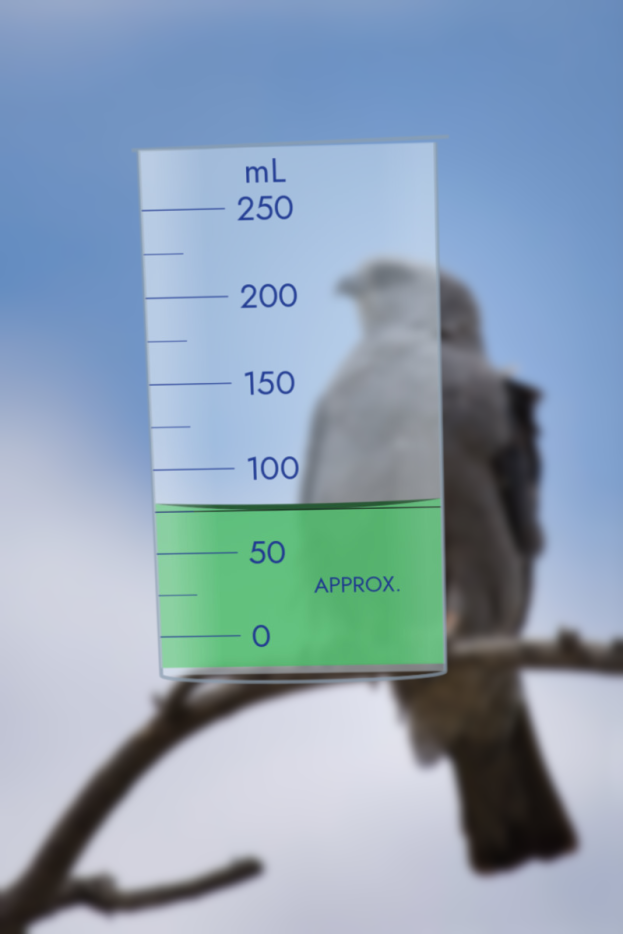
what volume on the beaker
75 mL
